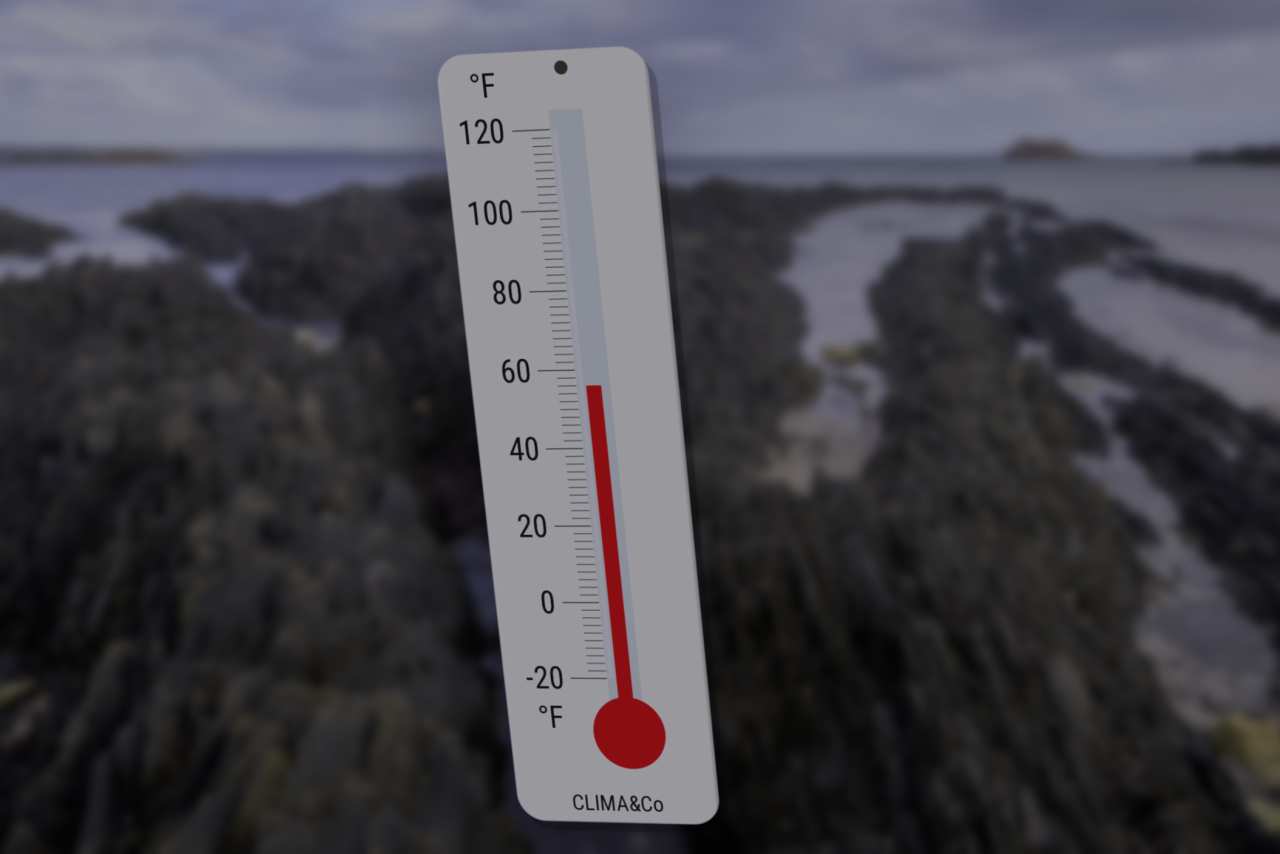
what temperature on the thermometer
56 °F
